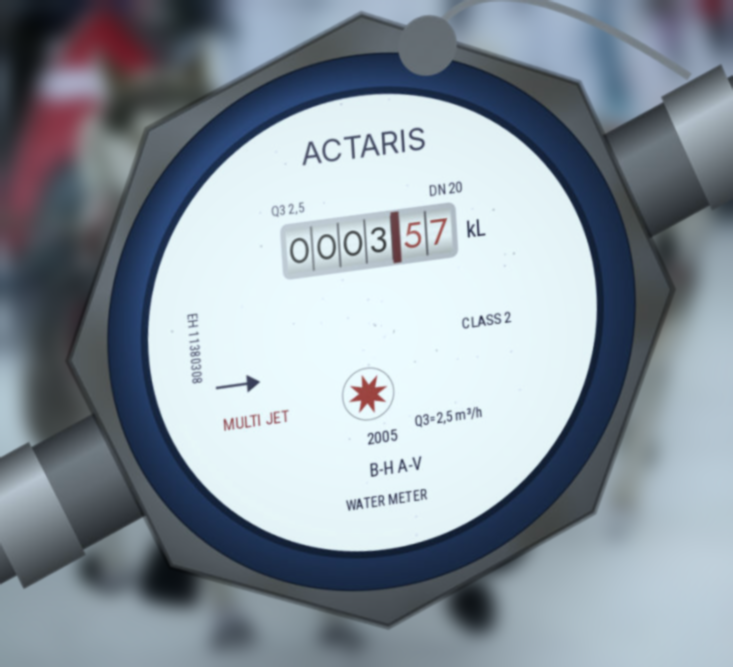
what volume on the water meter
3.57 kL
